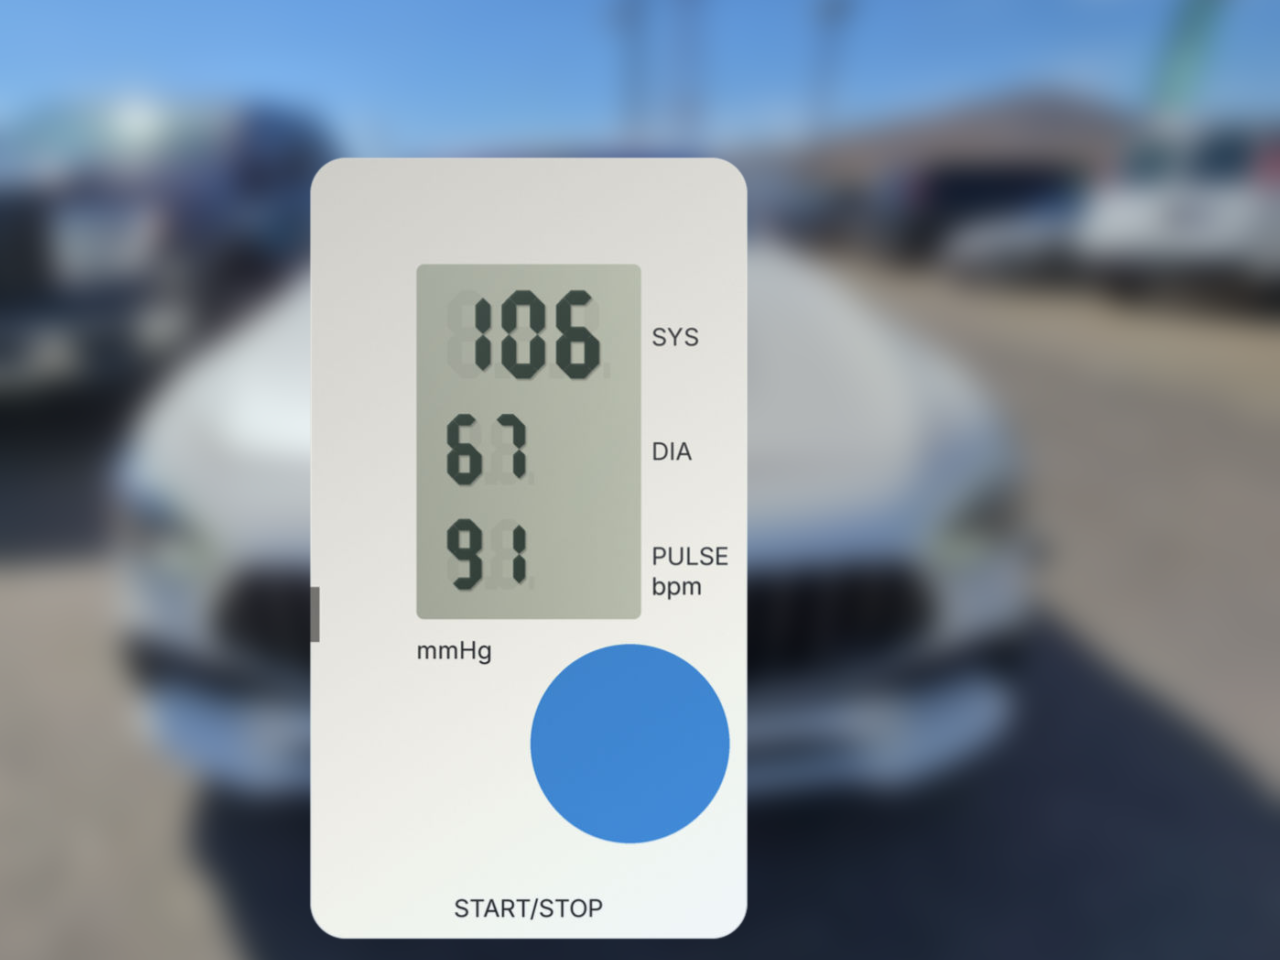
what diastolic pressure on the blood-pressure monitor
67 mmHg
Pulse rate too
91 bpm
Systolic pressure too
106 mmHg
